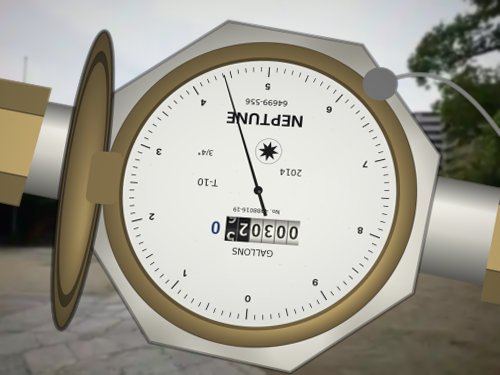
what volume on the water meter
30254.4 gal
